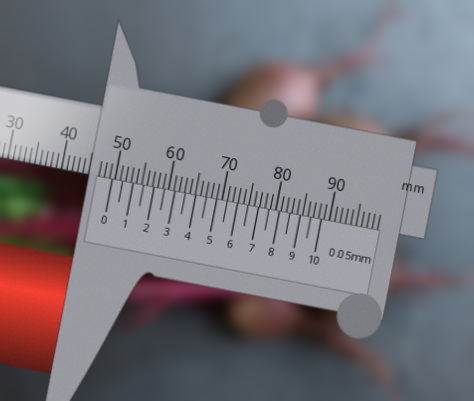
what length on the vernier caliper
49.5 mm
